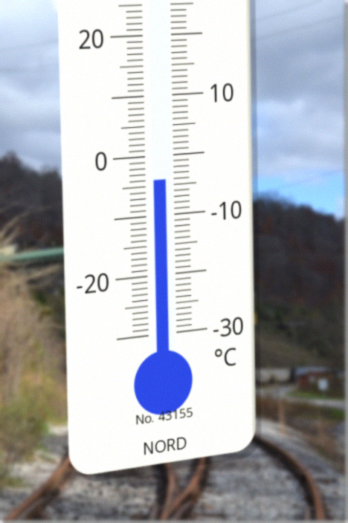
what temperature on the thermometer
-4 °C
